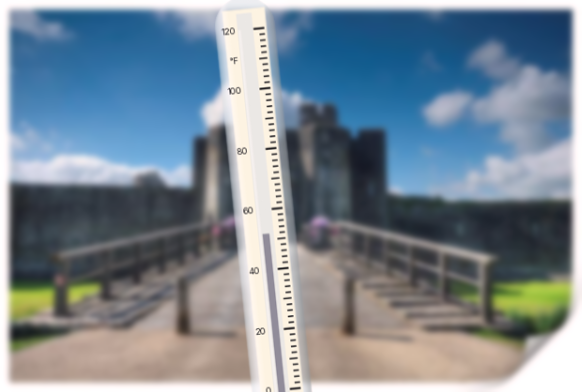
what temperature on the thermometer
52 °F
